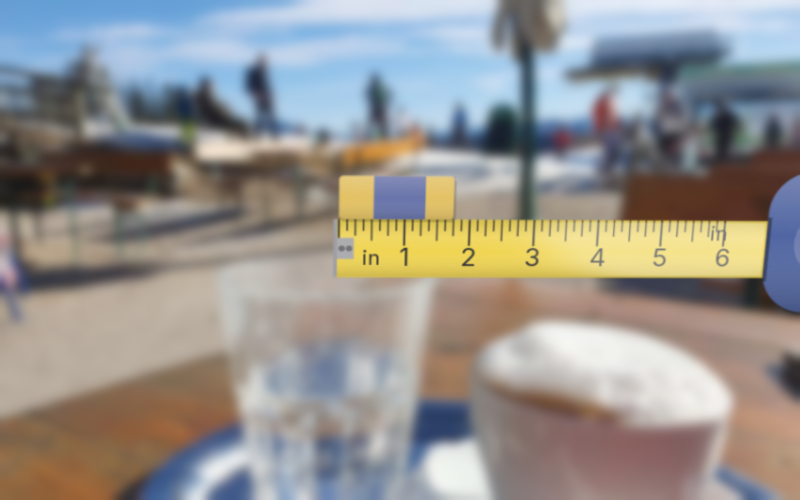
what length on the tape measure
1.75 in
